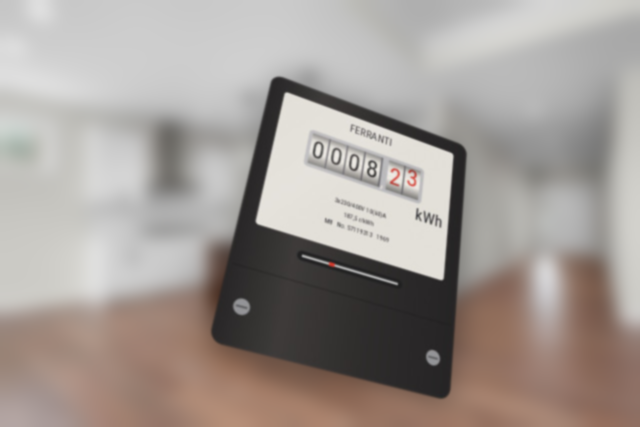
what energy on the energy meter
8.23 kWh
